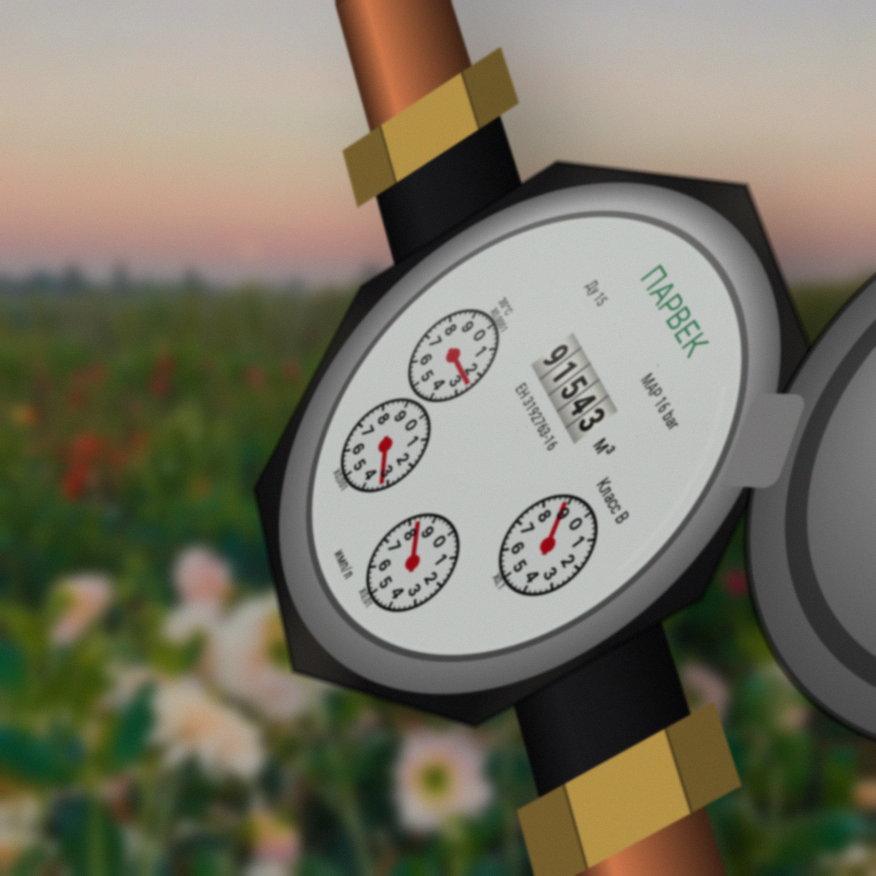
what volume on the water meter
91543.8832 m³
